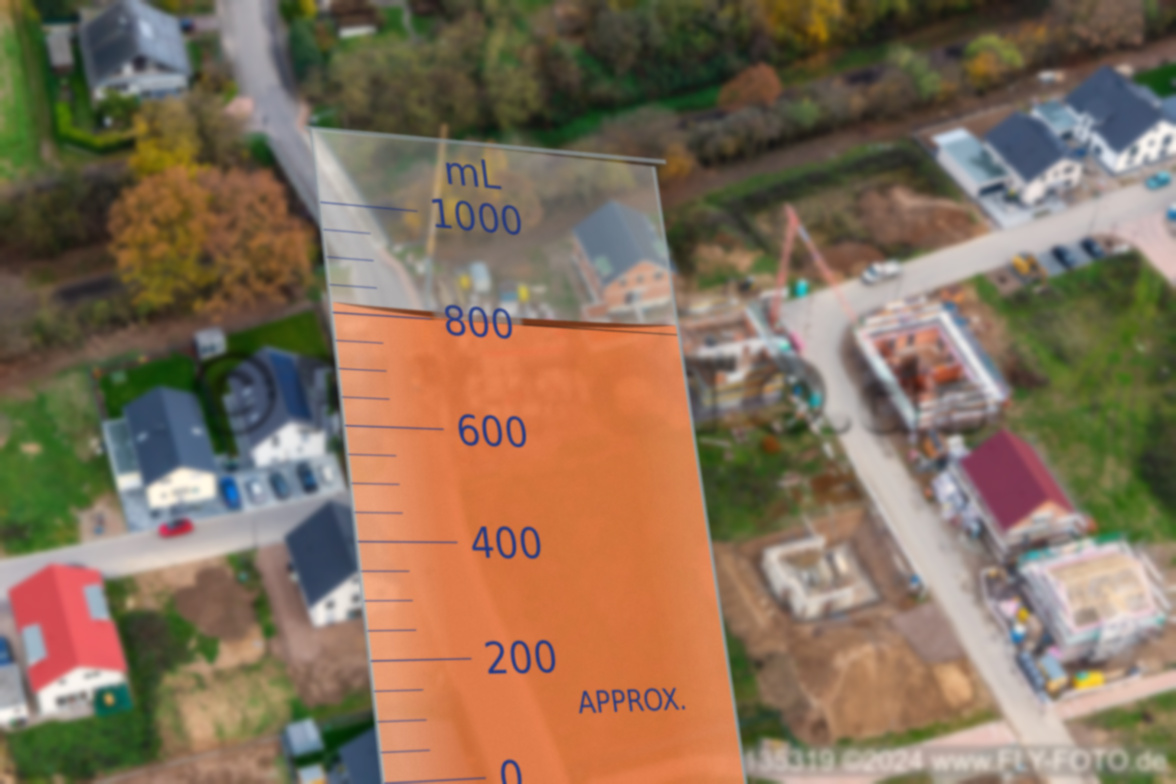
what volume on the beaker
800 mL
